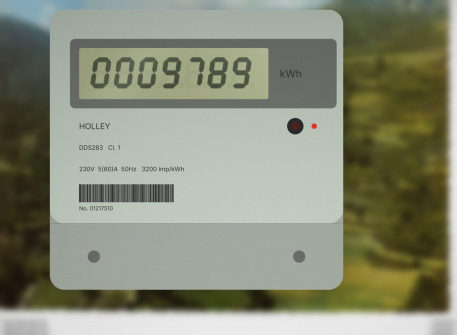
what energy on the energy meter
9789 kWh
